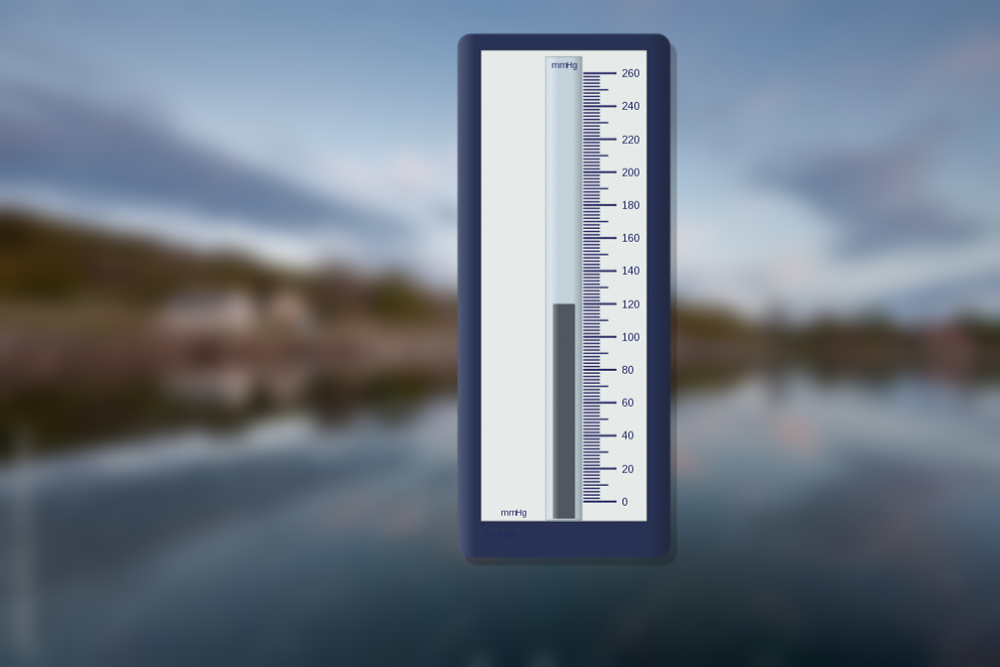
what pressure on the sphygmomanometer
120 mmHg
